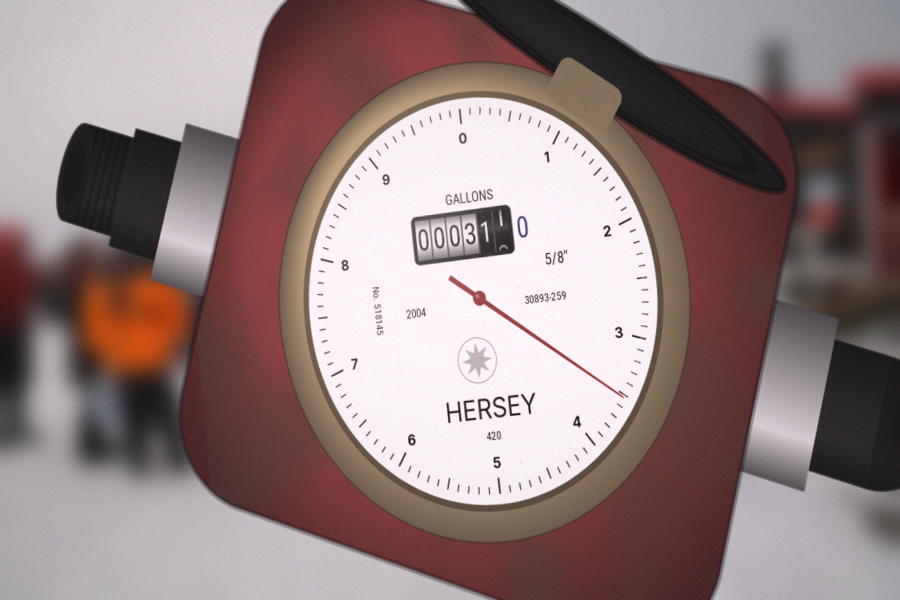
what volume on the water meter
3113.5 gal
